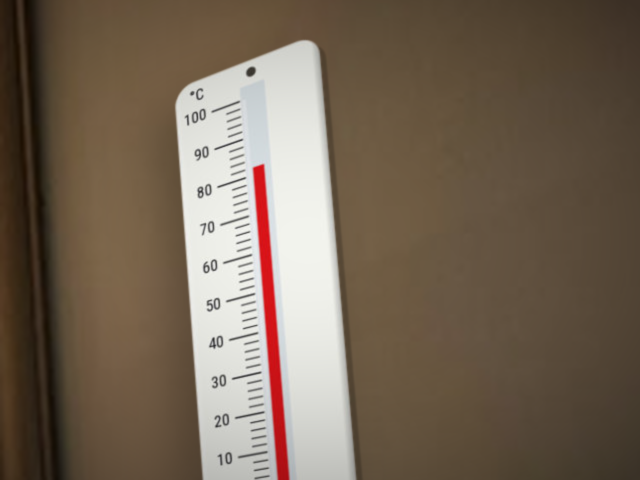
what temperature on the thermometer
82 °C
